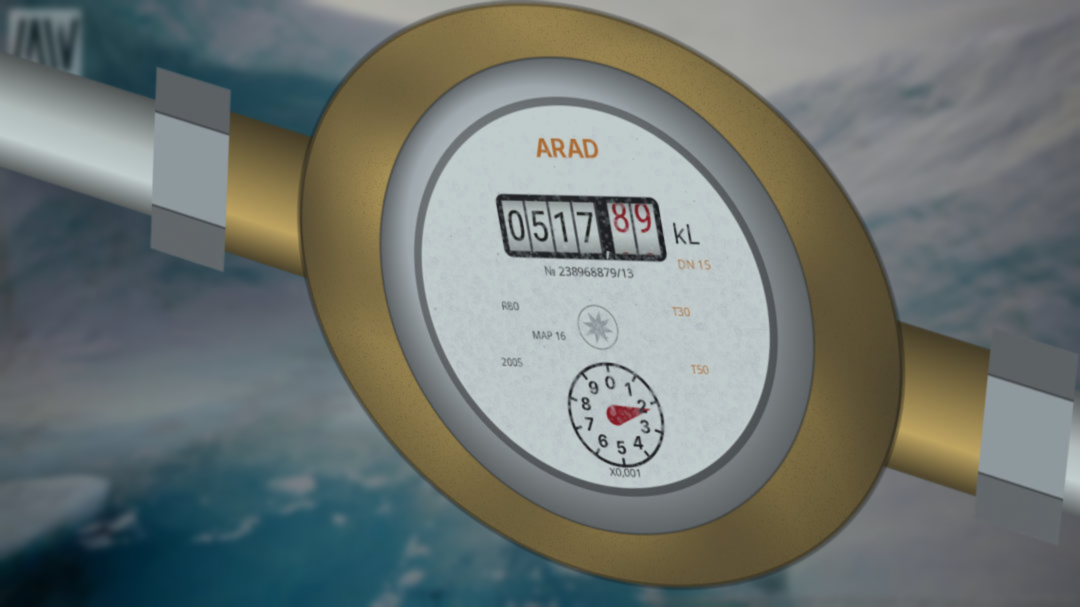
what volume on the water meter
517.892 kL
